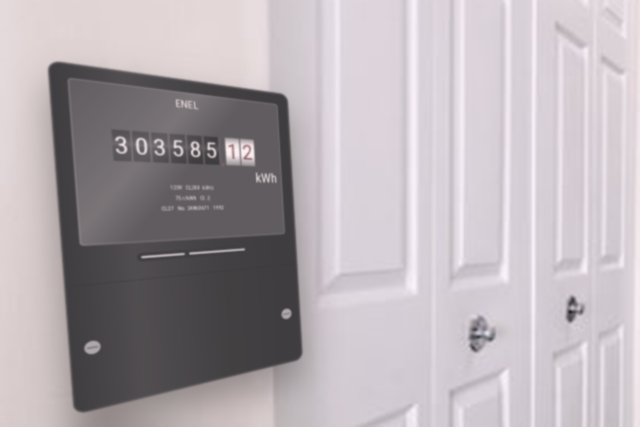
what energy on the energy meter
303585.12 kWh
